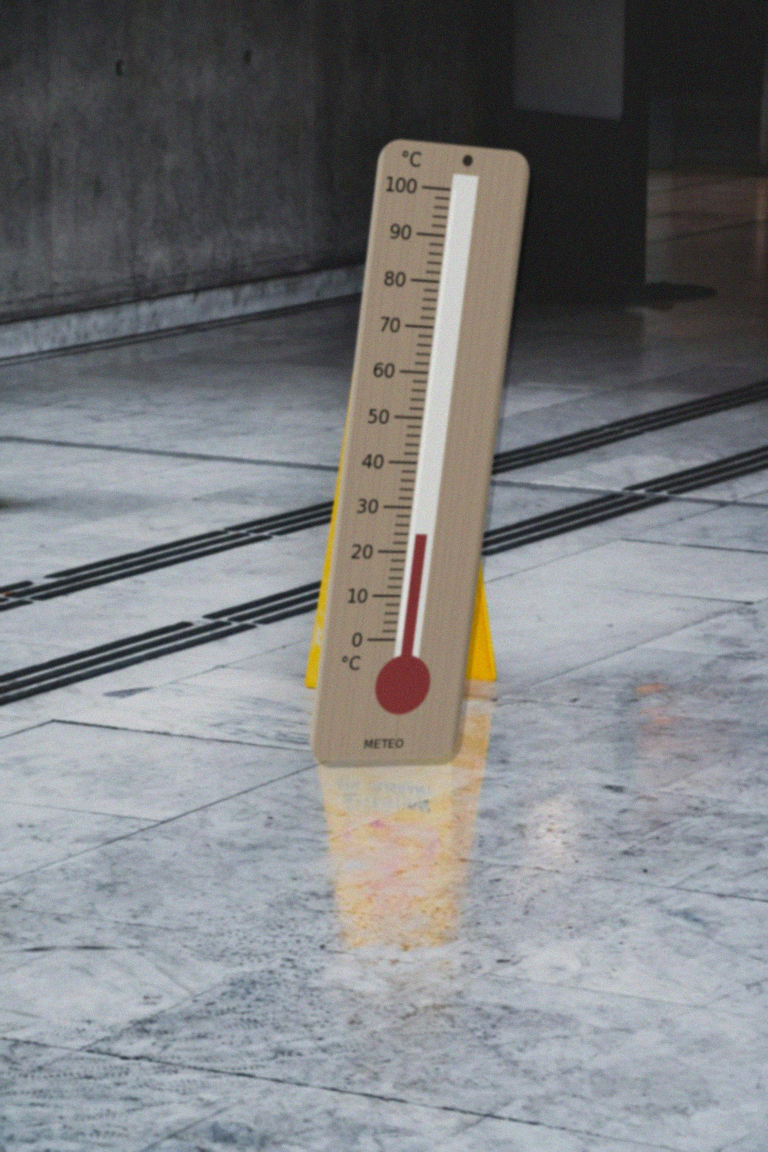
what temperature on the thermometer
24 °C
